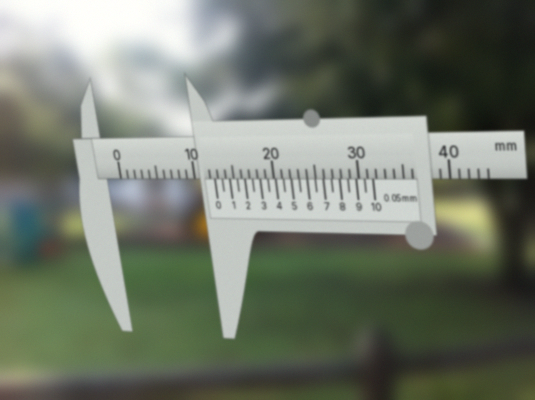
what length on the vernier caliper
12.6 mm
